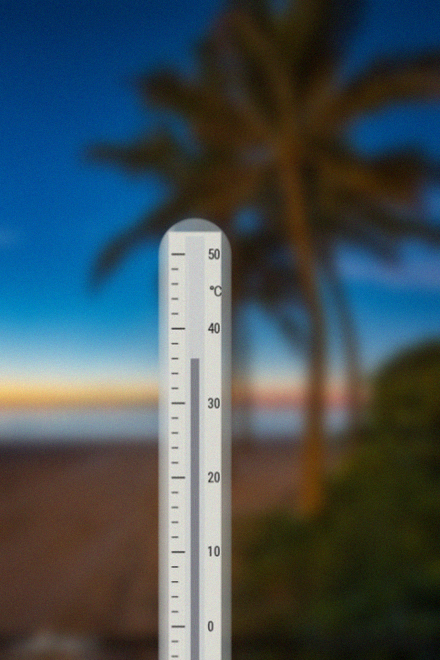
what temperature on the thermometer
36 °C
